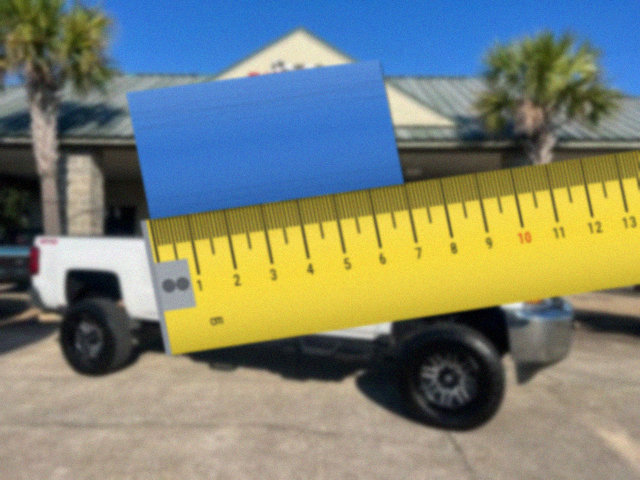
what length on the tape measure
7 cm
